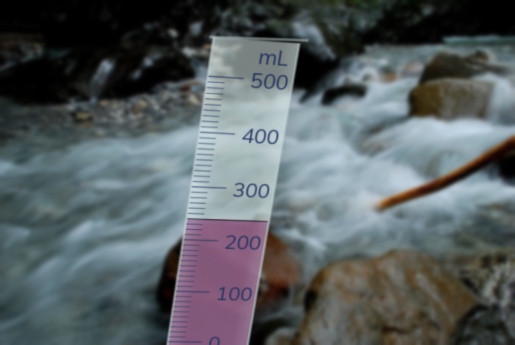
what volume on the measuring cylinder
240 mL
